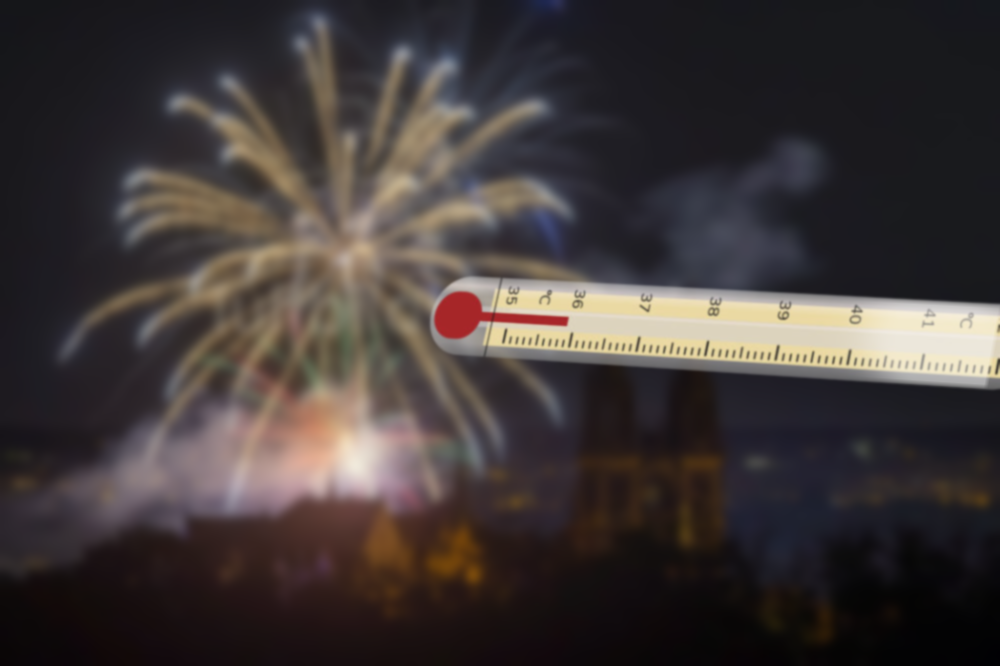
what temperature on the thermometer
35.9 °C
